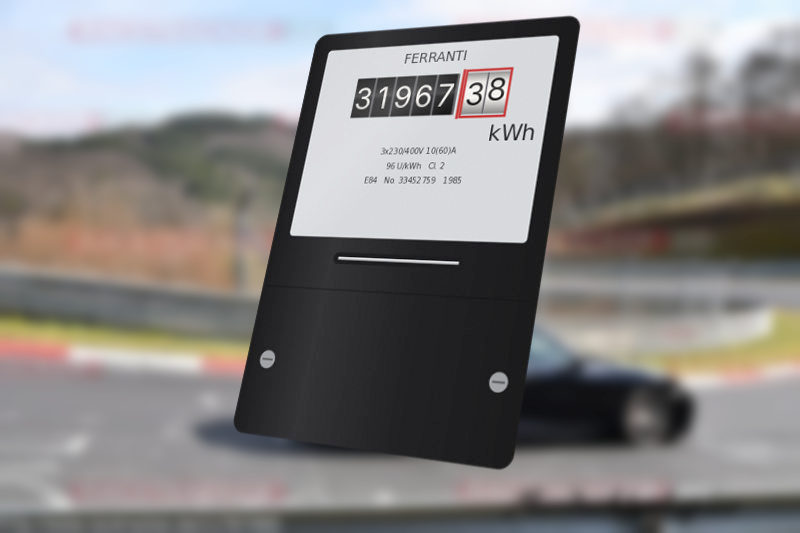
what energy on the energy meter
31967.38 kWh
